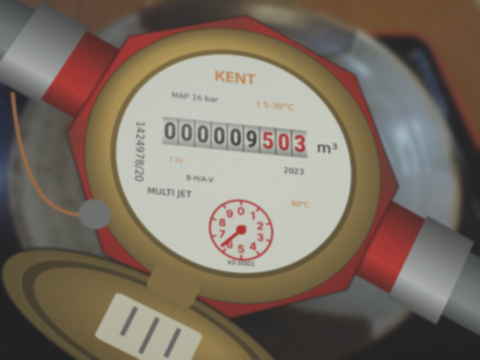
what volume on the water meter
9.5036 m³
